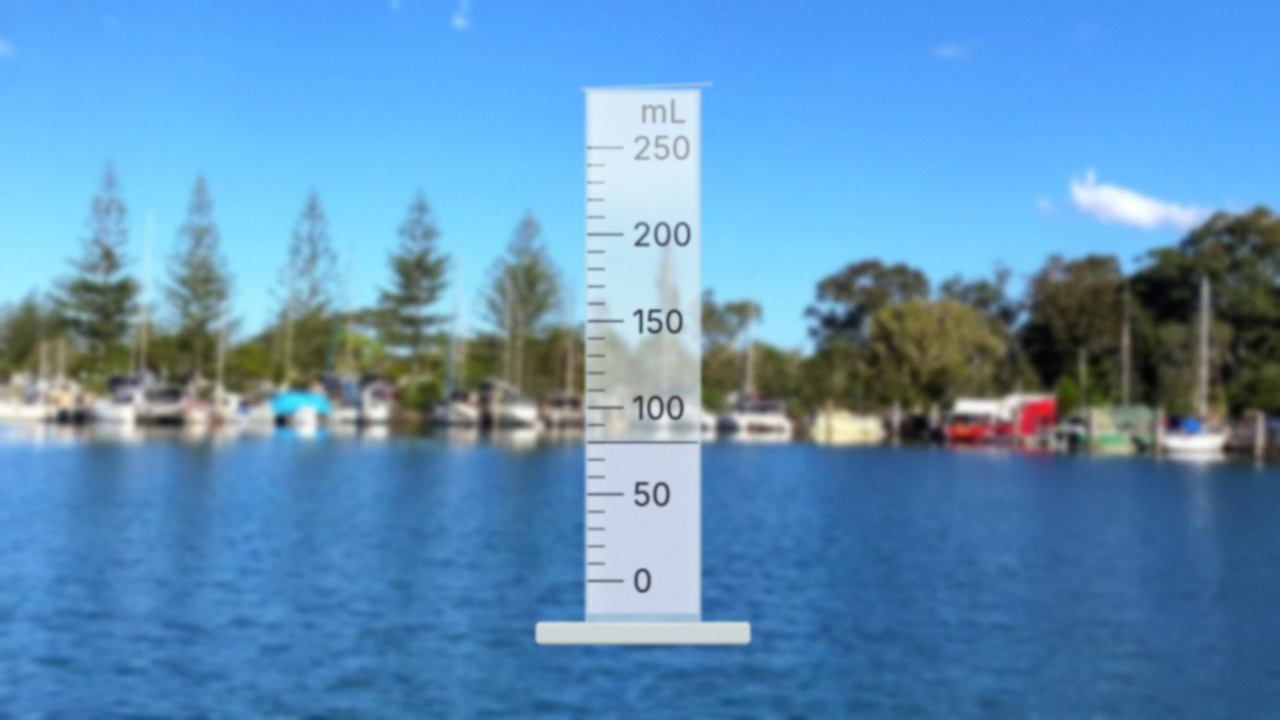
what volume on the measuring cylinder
80 mL
